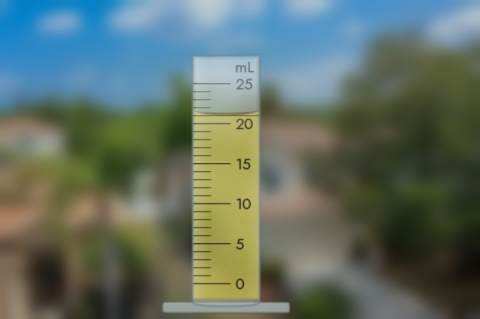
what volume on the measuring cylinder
21 mL
